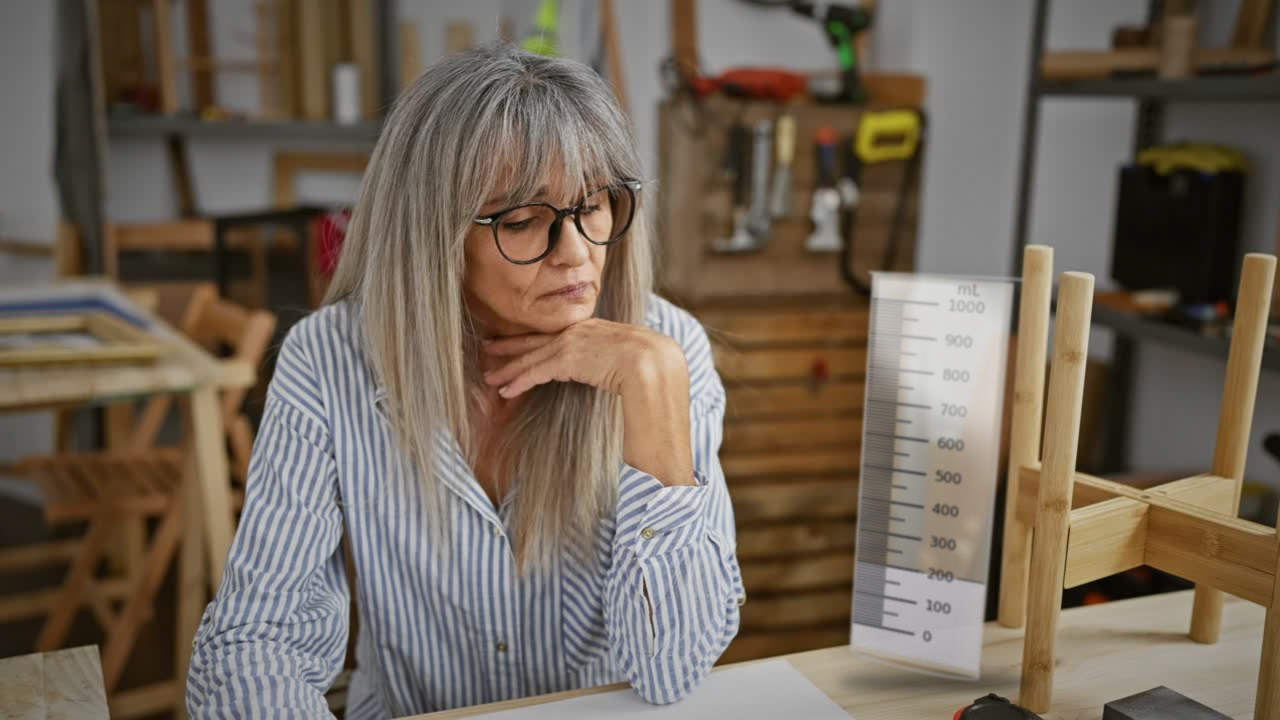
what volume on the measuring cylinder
200 mL
